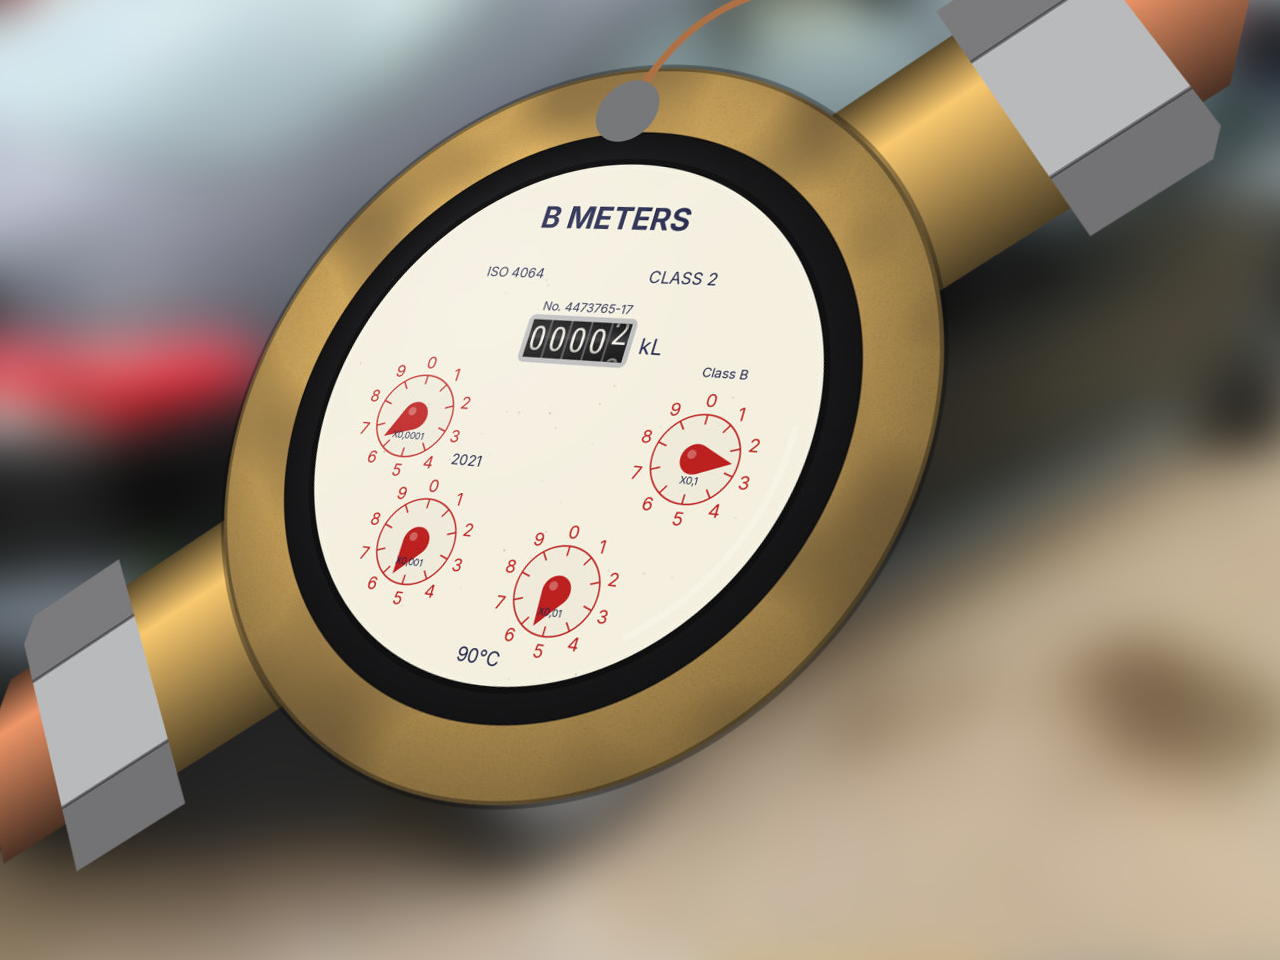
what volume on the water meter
2.2556 kL
